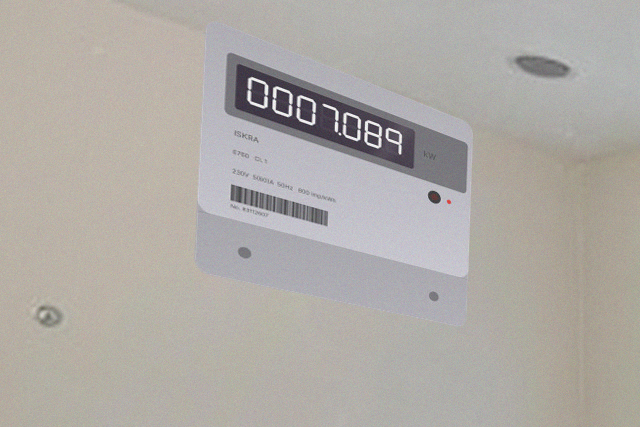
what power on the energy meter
7.089 kW
